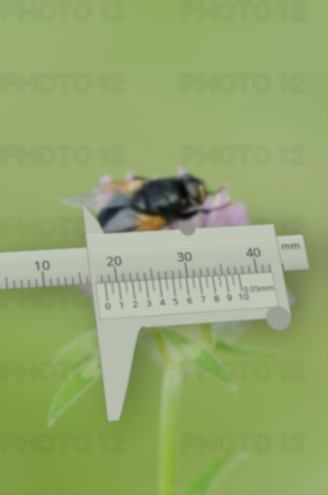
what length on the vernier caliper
18.4 mm
